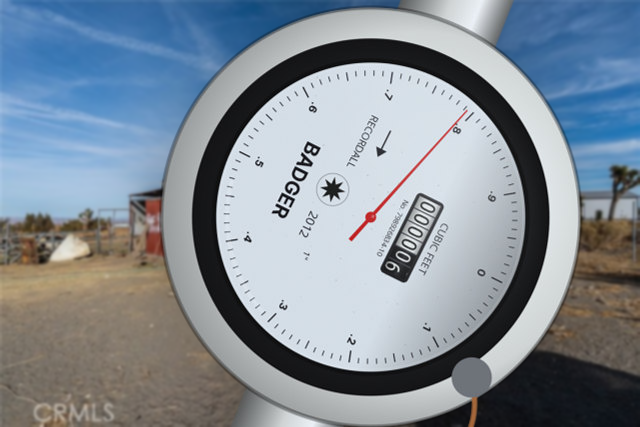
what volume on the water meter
5.79 ft³
